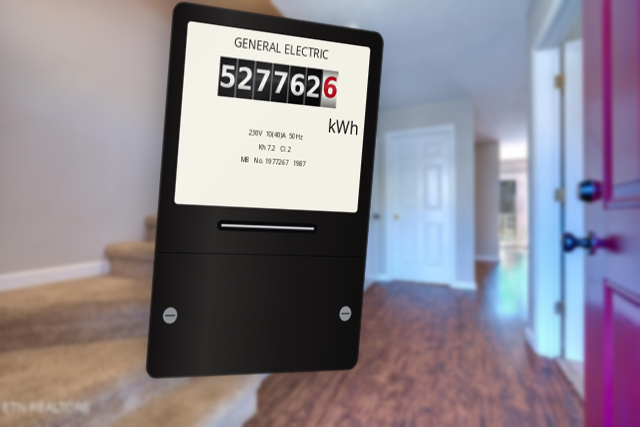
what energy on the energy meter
527762.6 kWh
